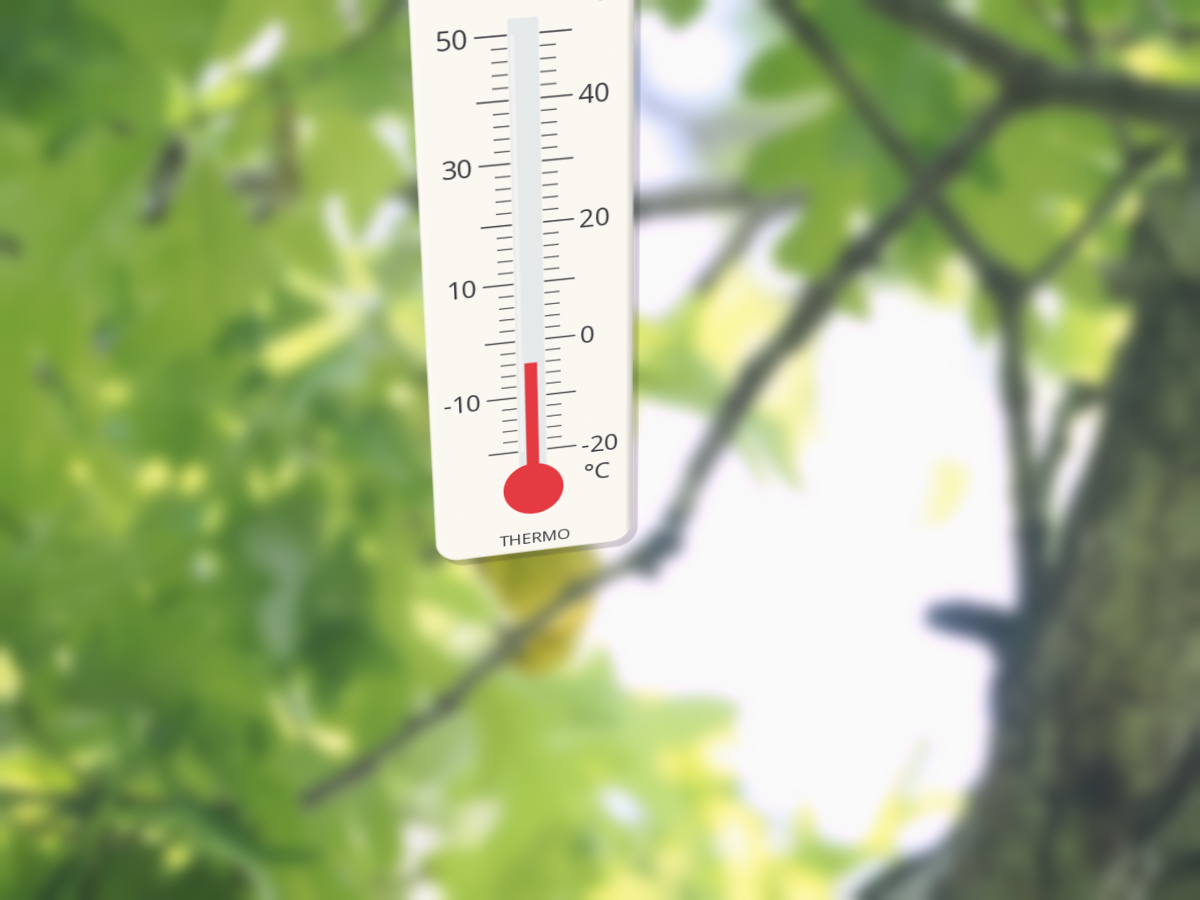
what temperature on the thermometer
-4 °C
